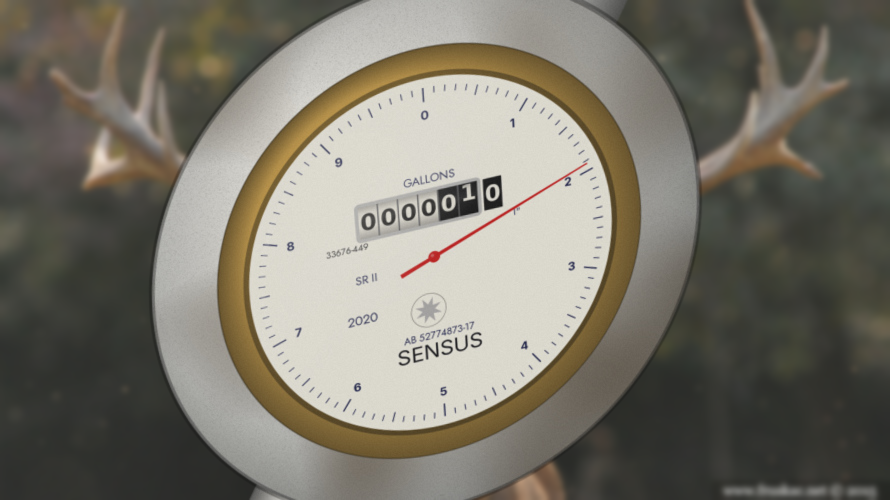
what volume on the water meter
11.9 gal
